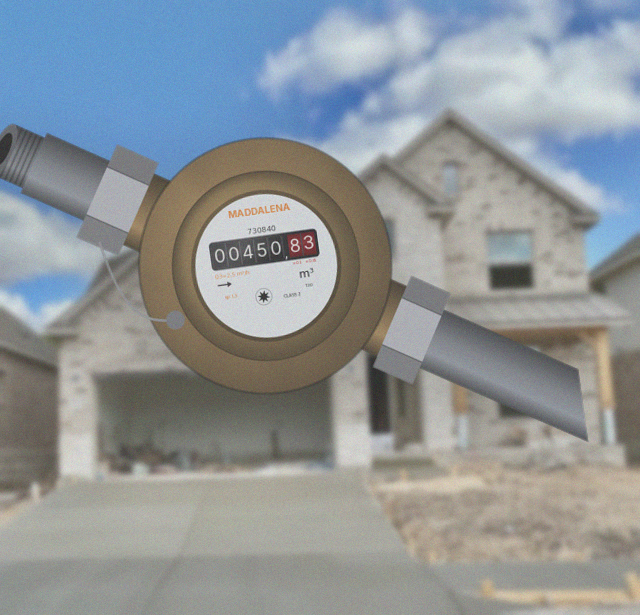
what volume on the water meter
450.83 m³
